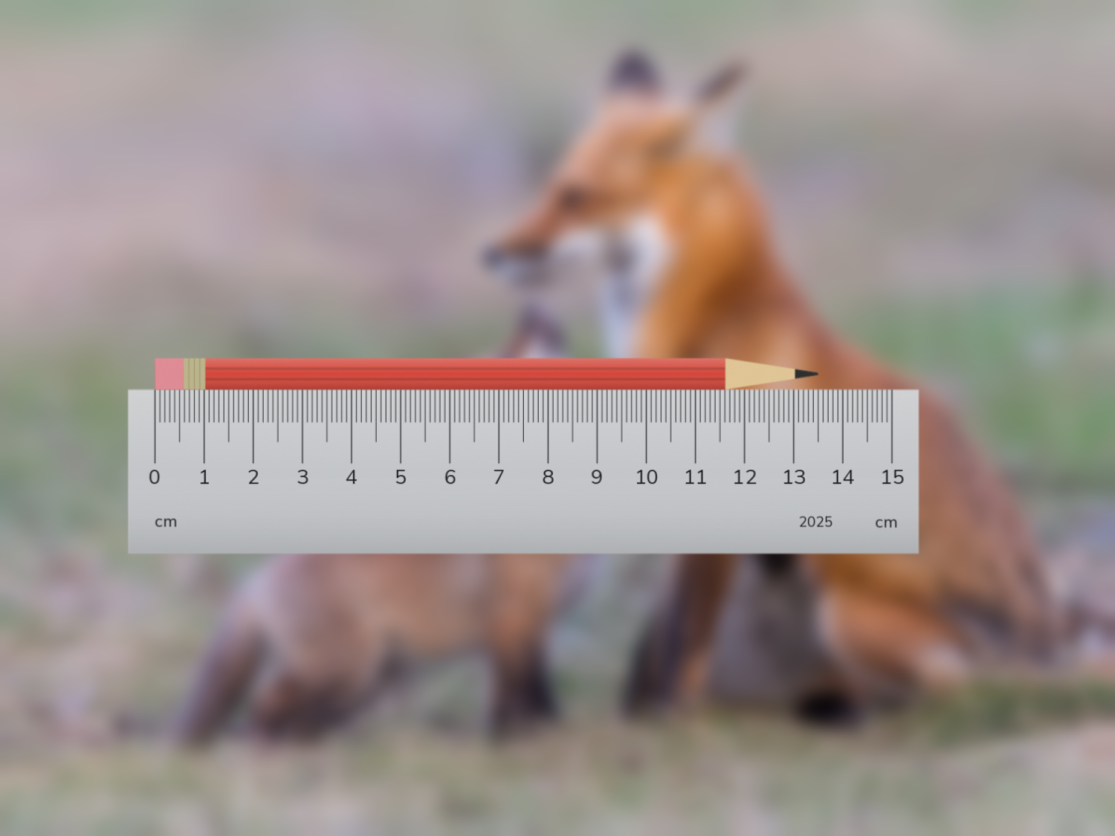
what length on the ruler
13.5 cm
